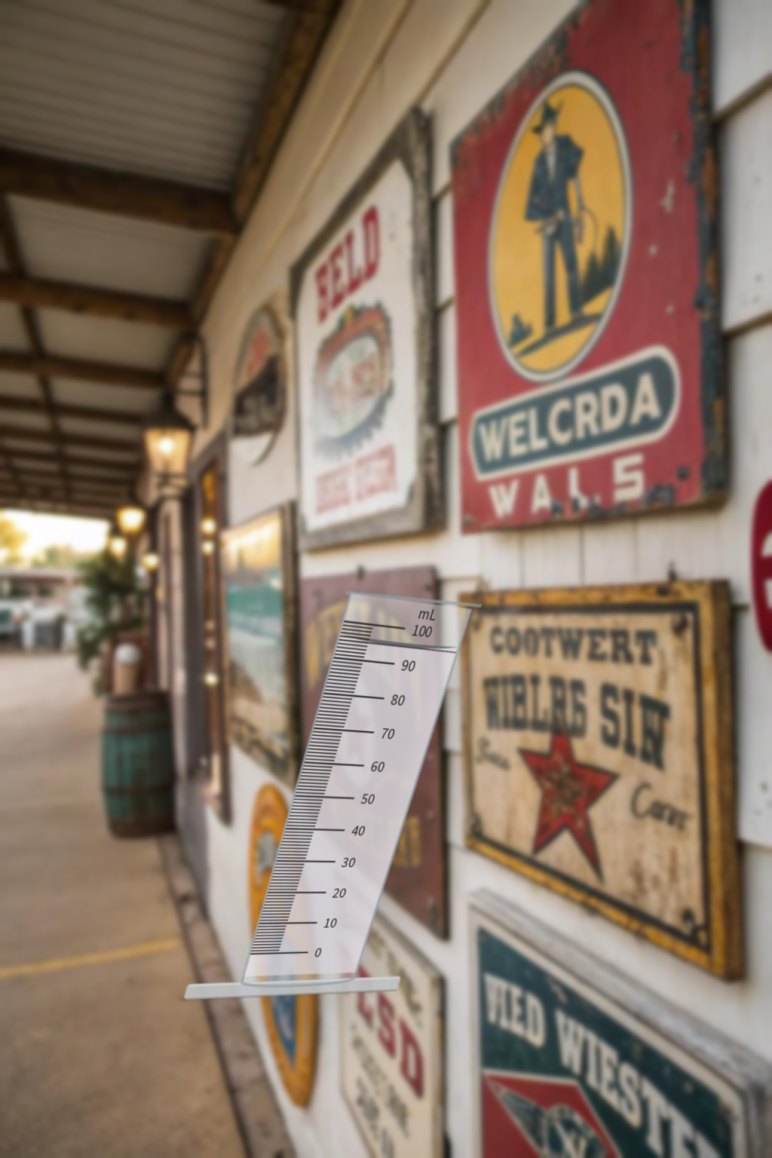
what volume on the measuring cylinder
95 mL
